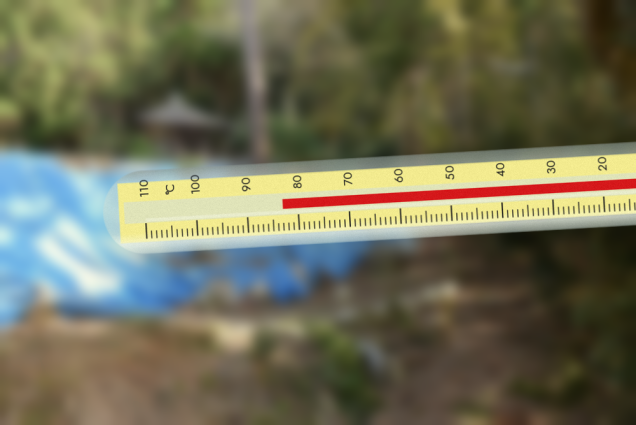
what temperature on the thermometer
83 °C
